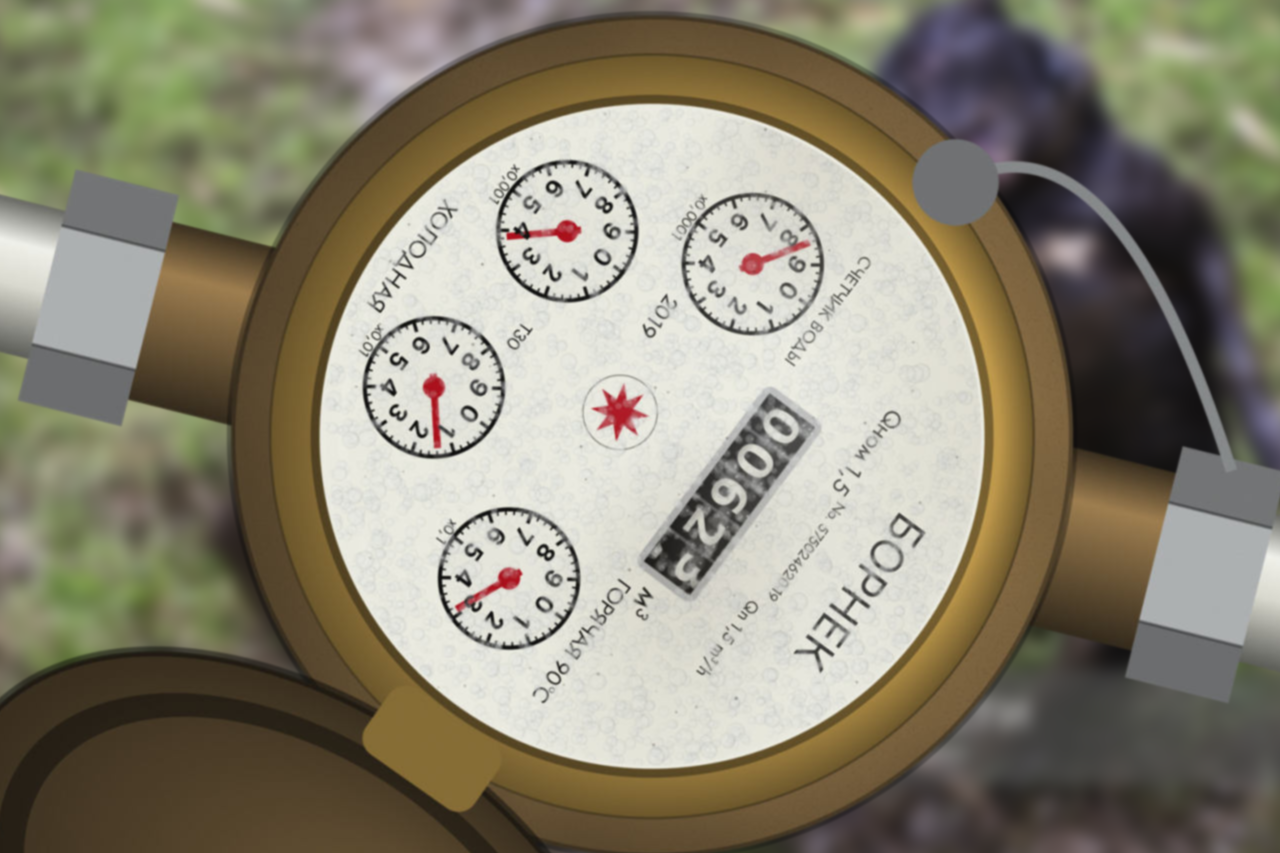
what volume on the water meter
623.3138 m³
